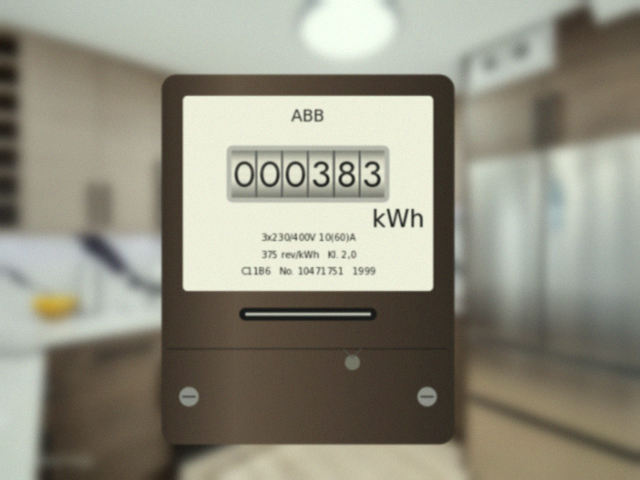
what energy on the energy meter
383 kWh
